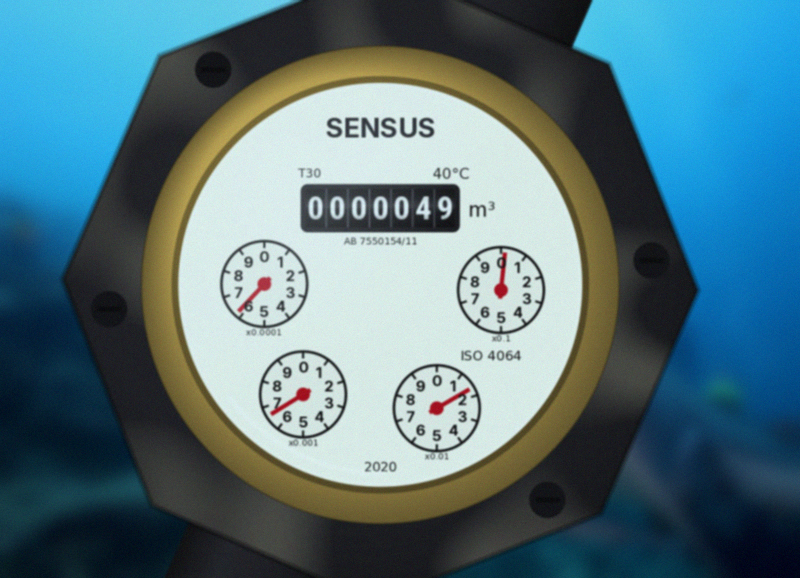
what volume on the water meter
49.0166 m³
